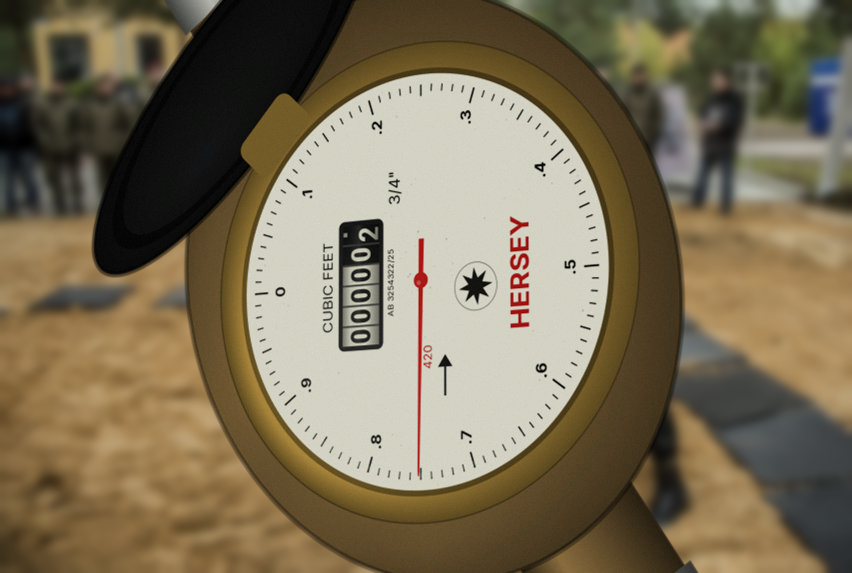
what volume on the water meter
1.75 ft³
